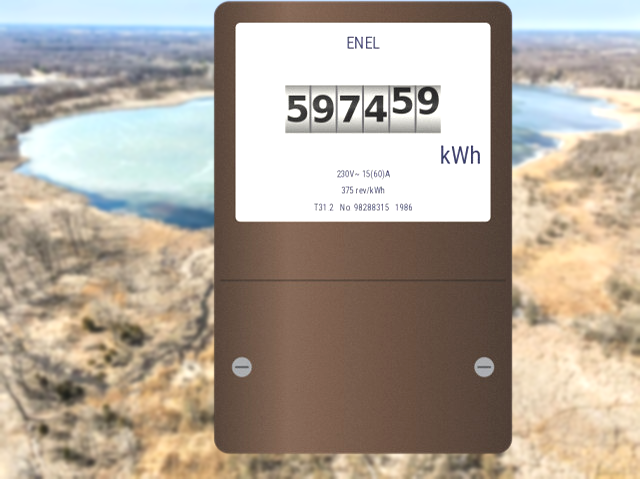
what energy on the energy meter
597459 kWh
